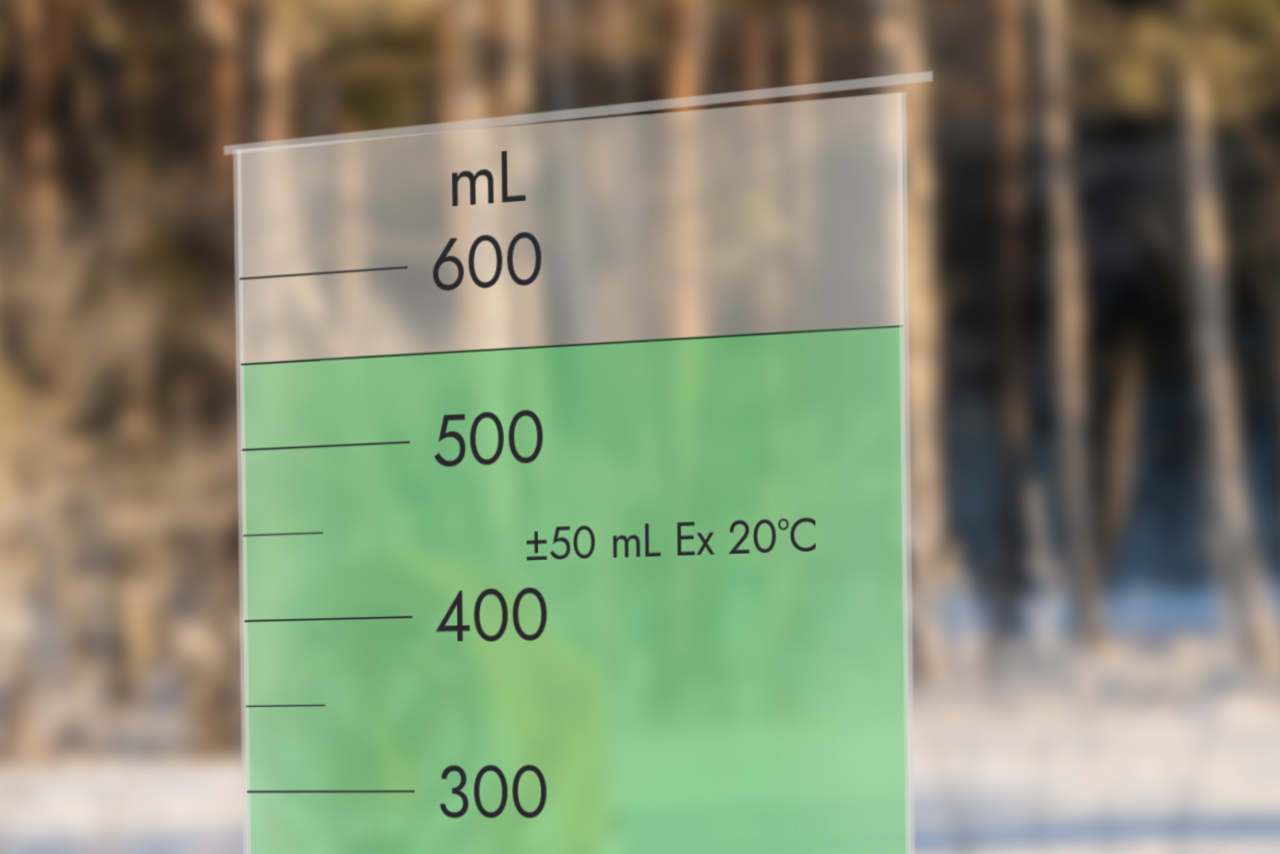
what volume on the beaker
550 mL
